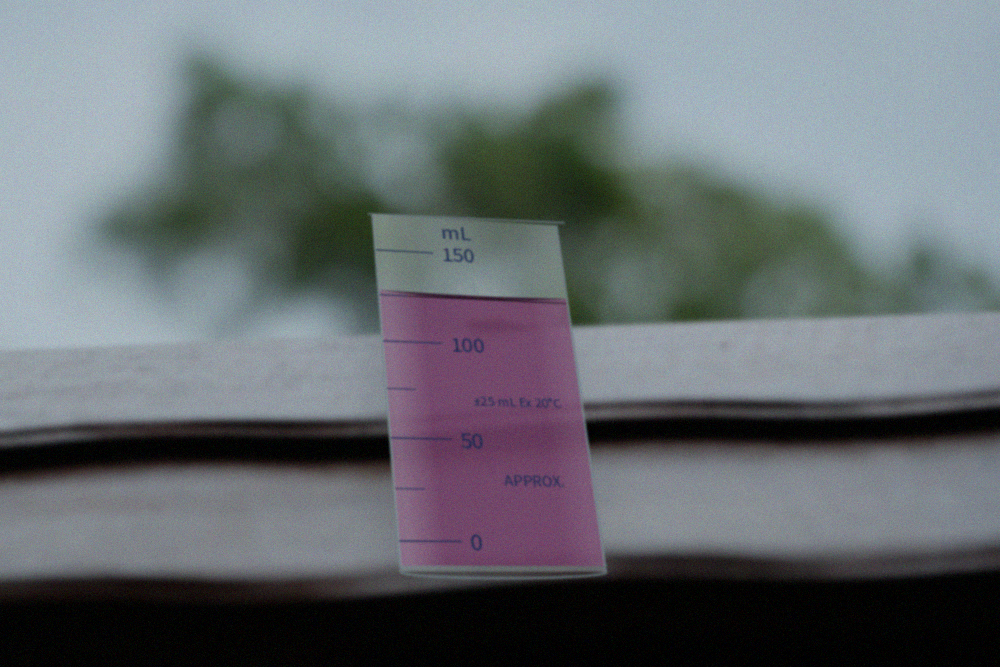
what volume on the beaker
125 mL
